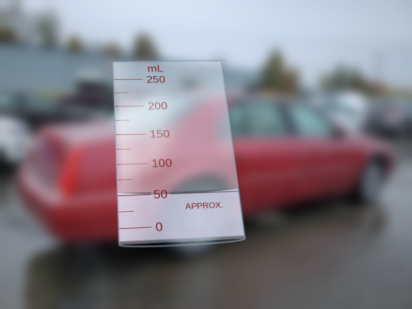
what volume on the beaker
50 mL
